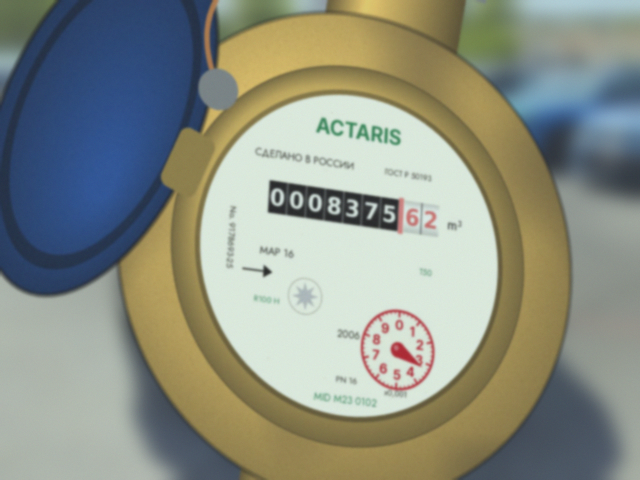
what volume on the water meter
8375.623 m³
